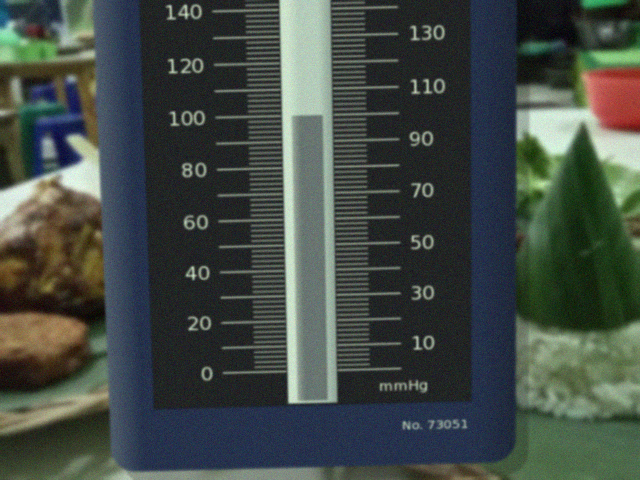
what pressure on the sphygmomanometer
100 mmHg
